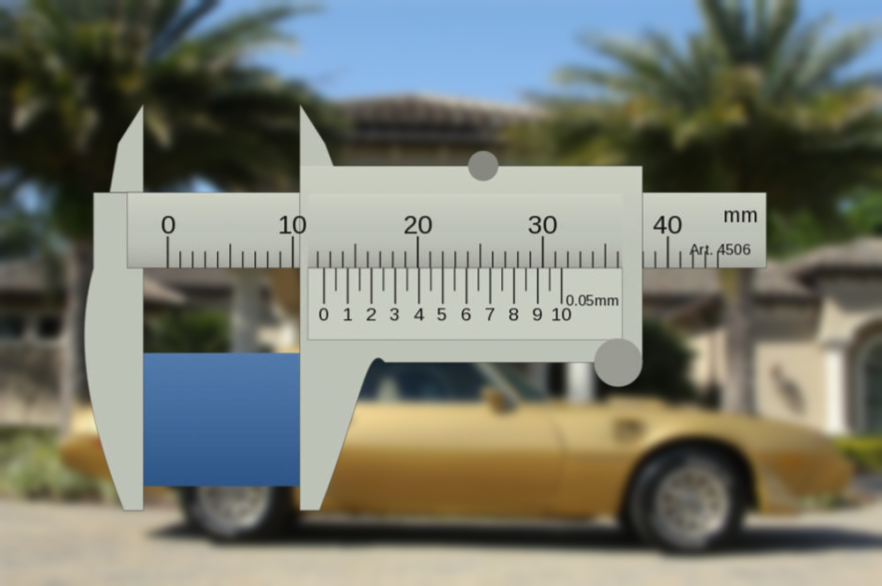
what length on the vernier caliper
12.5 mm
